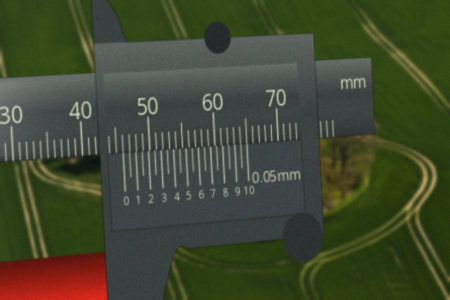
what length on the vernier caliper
46.0 mm
